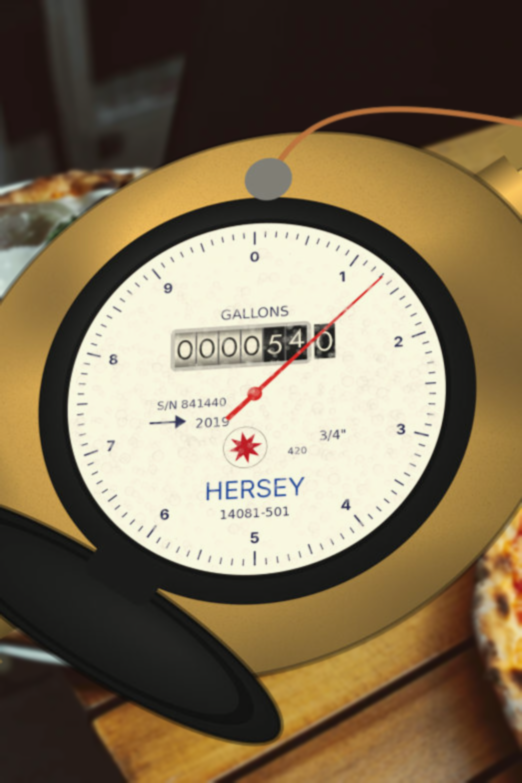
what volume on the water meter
541.3 gal
